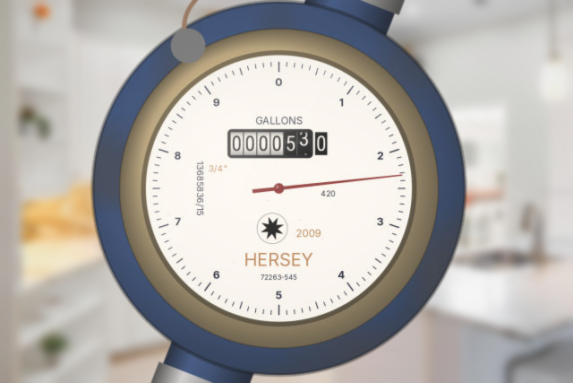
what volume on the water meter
532.3 gal
